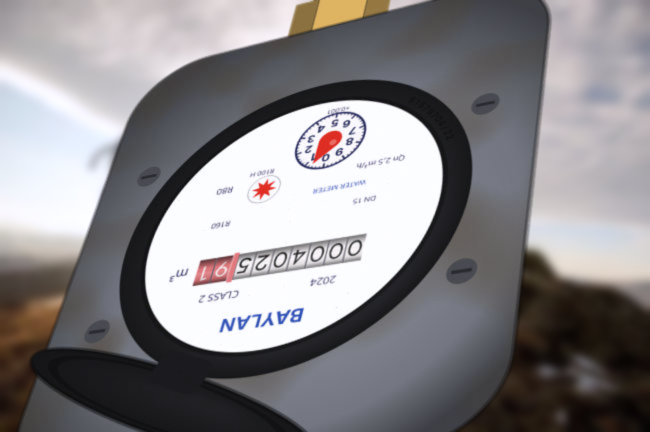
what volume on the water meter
4025.910 m³
